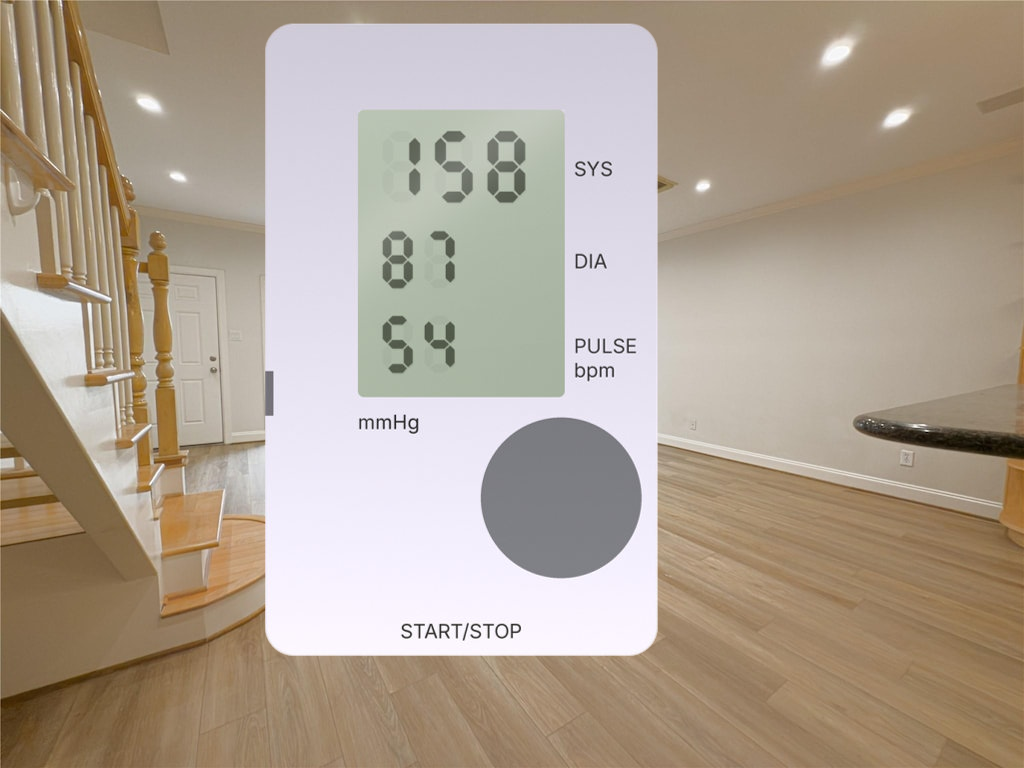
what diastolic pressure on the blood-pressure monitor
87 mmHg
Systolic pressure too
158 mmHg
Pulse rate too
54 bpm
